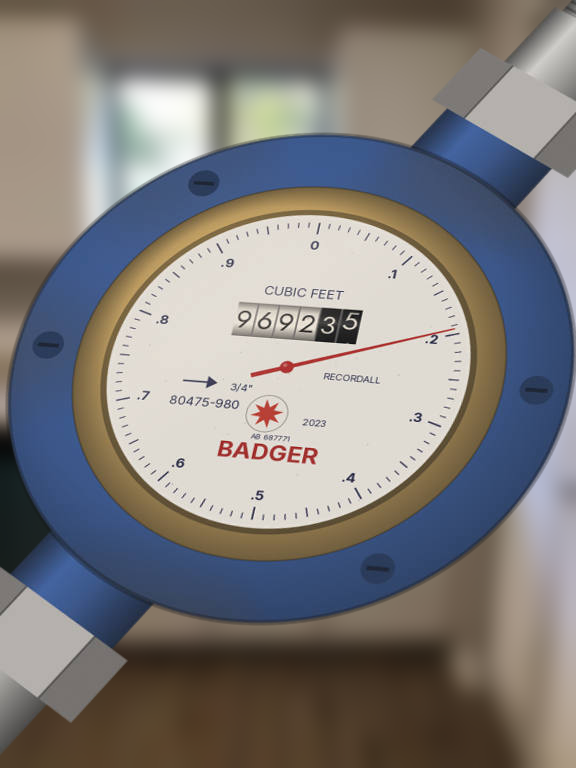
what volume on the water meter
969235.19 ft³
